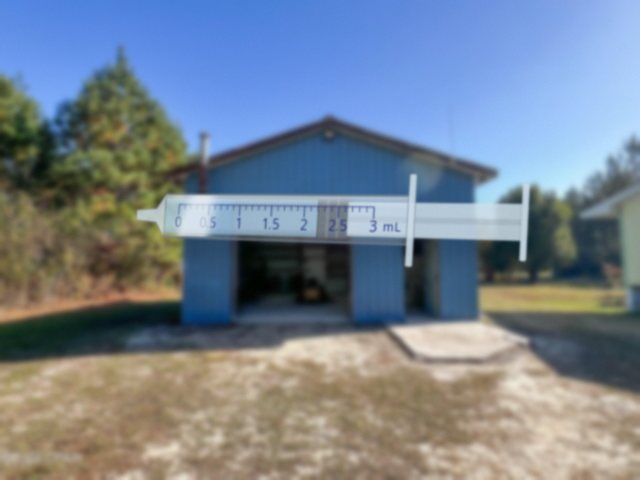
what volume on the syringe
2.2 mL
